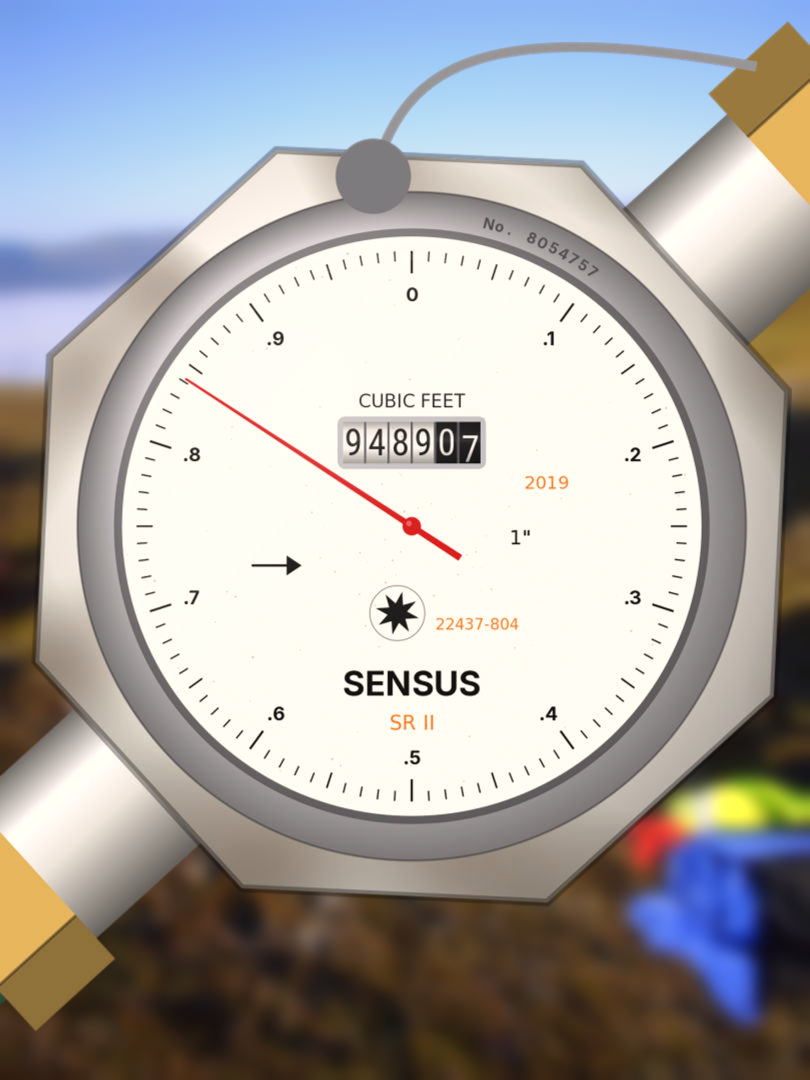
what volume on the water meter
948906.84 ft³
